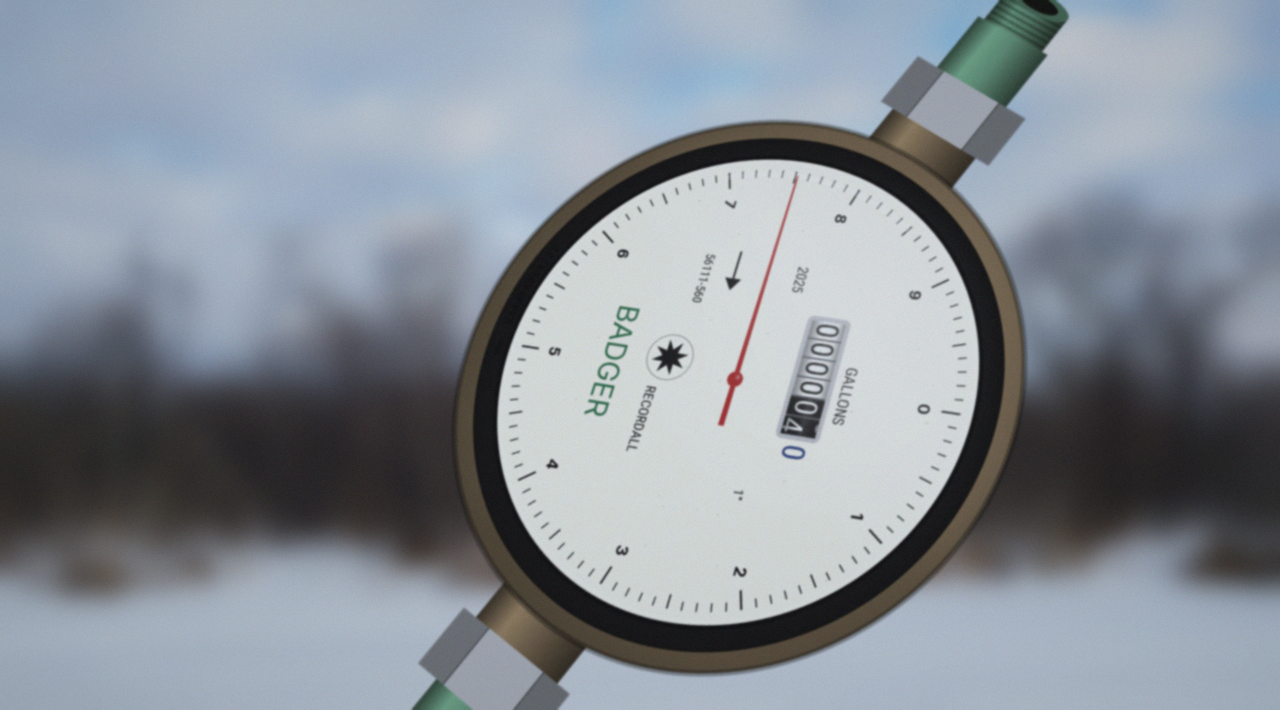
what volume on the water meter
37.5 gal
